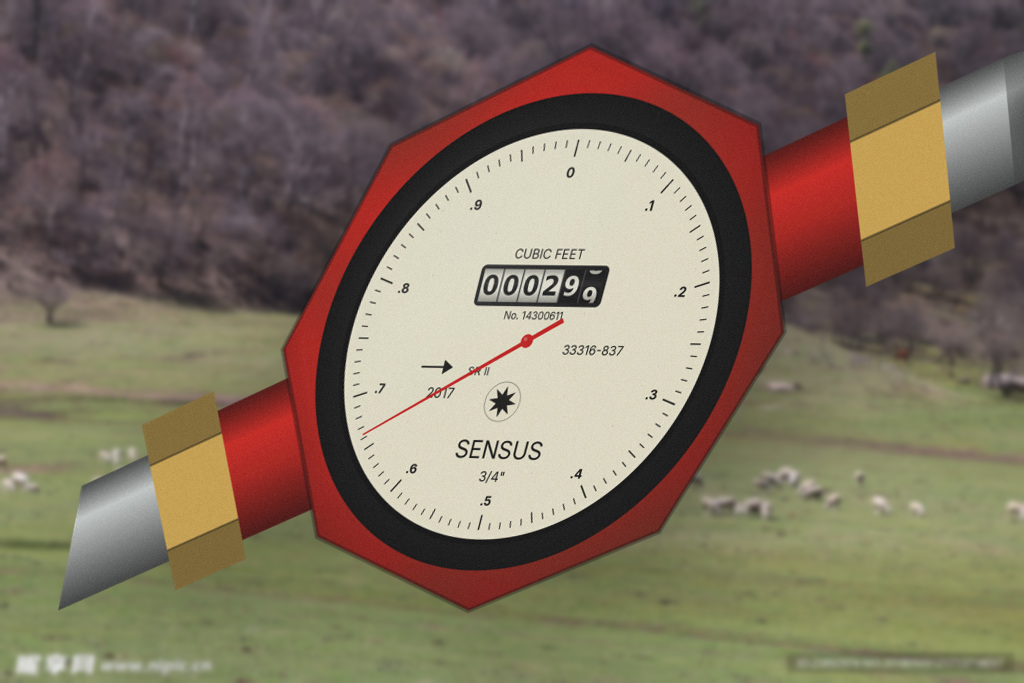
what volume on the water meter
298.66 ft³
